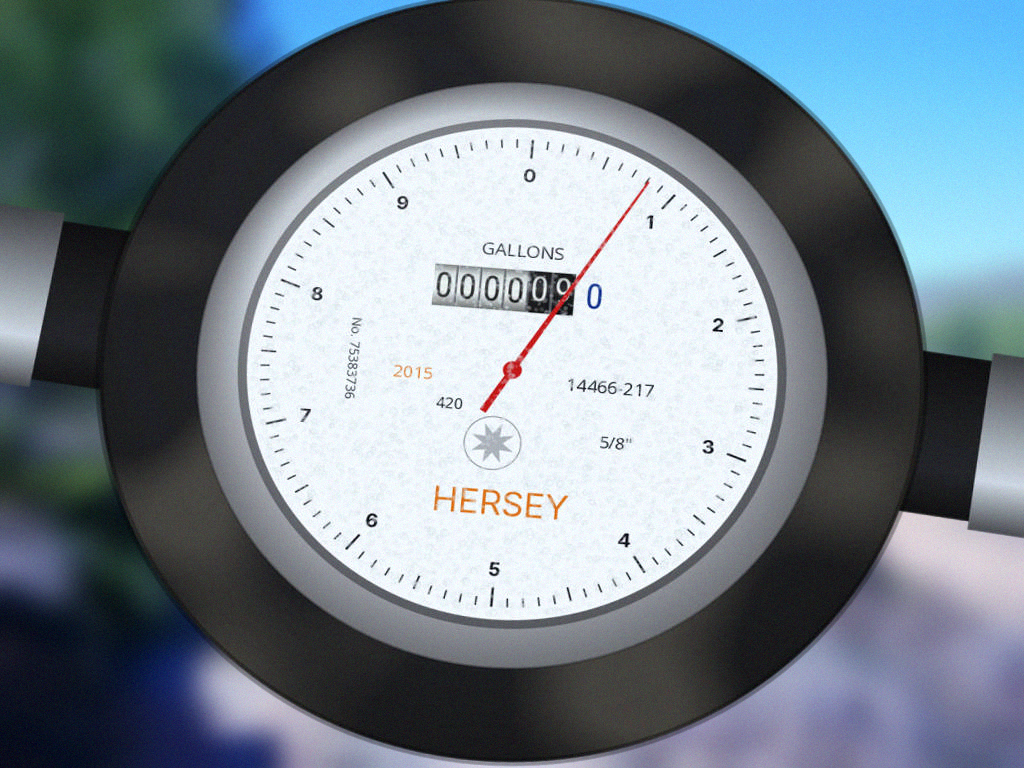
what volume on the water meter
90.8 gal
